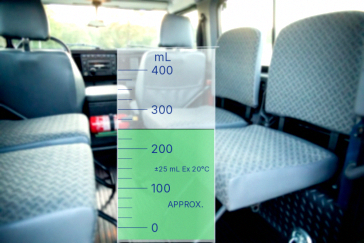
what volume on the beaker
250 mL
